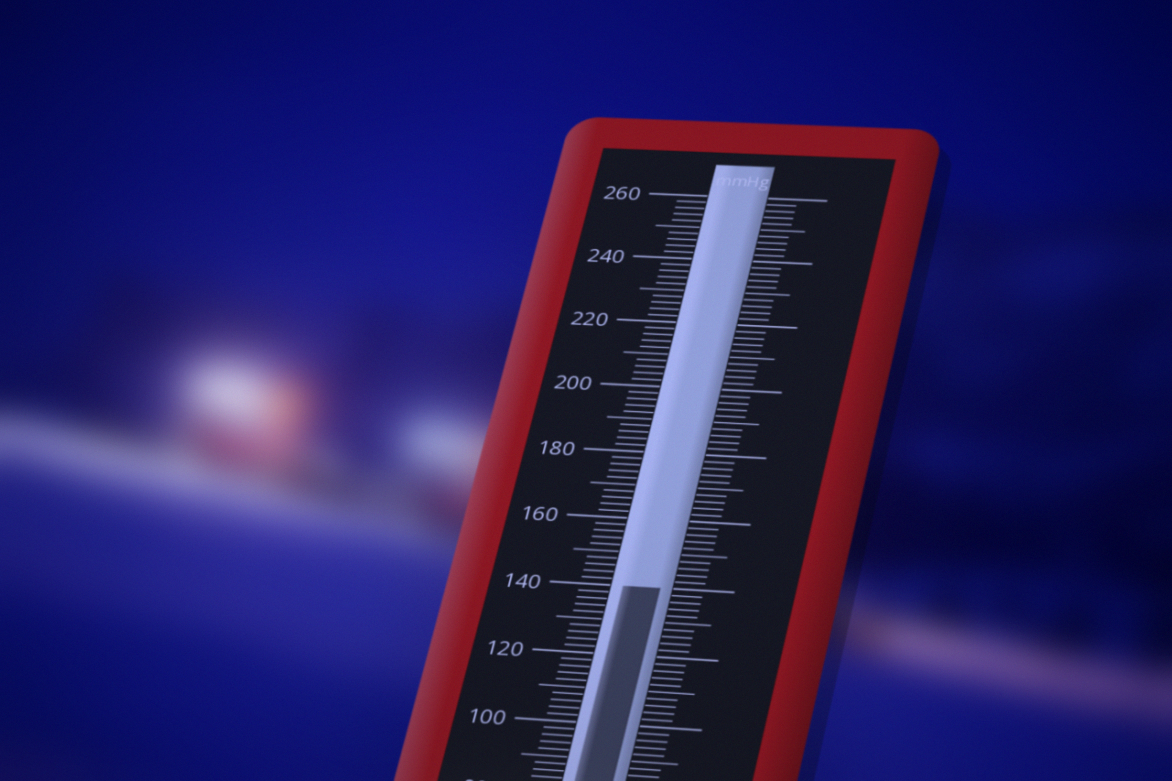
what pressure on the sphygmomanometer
140 mmHg
